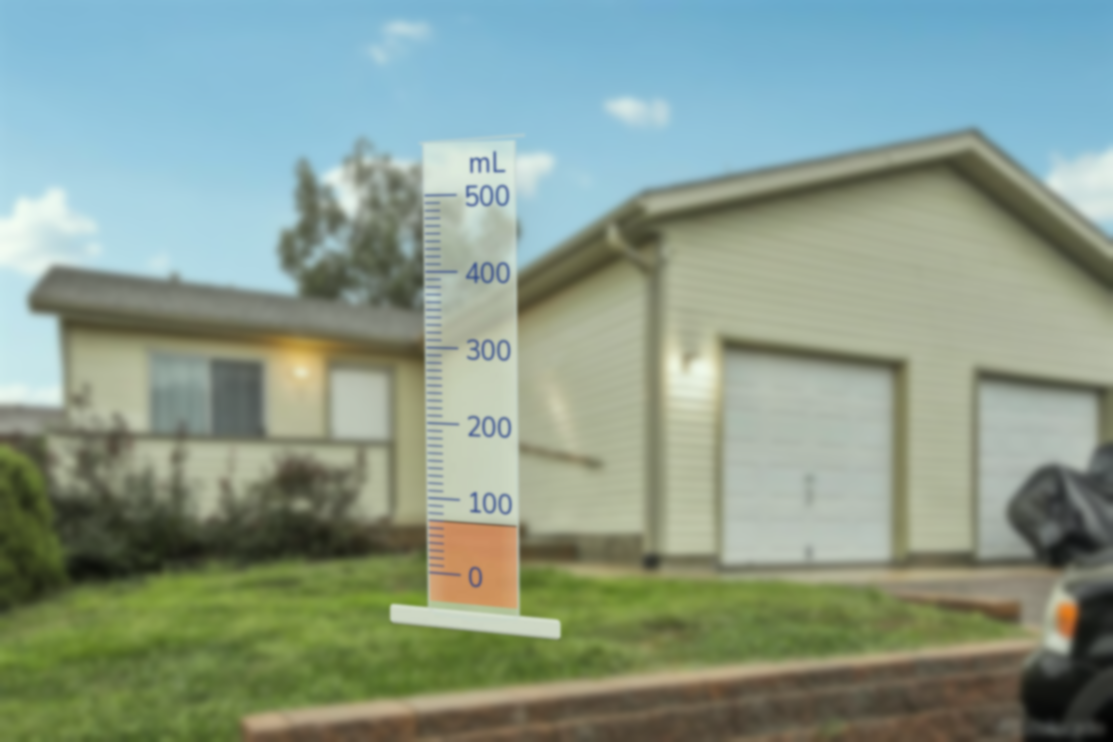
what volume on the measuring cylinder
70 mL
